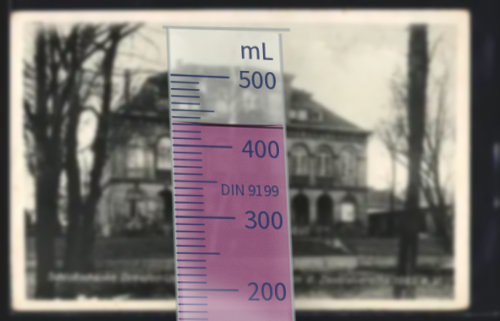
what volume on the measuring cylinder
430 mL
